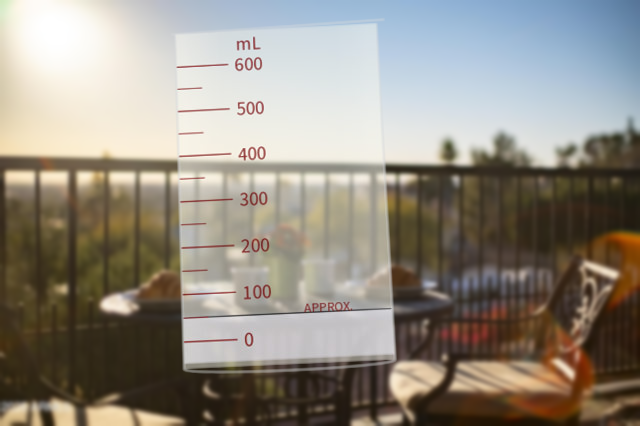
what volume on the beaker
50 mL
